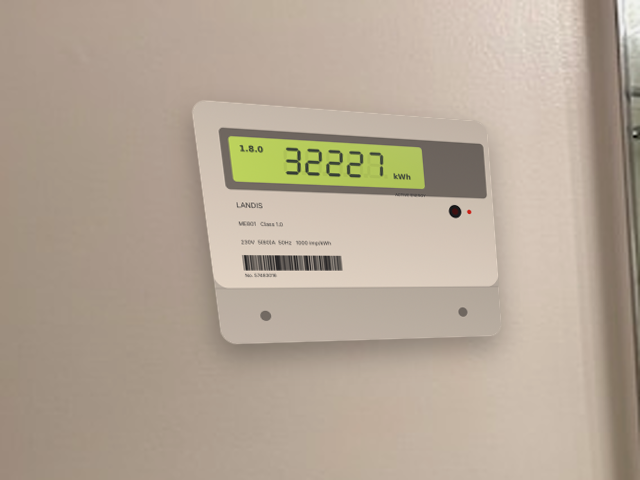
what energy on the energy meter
32227 kWh
